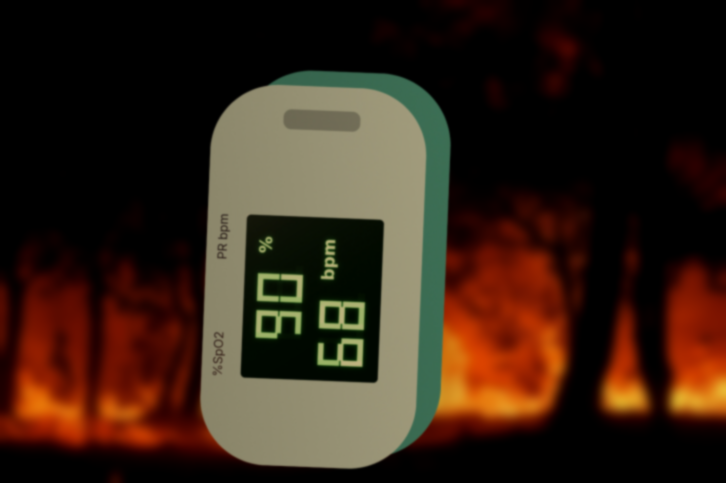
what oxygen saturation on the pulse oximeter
90 %
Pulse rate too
68 bpm
